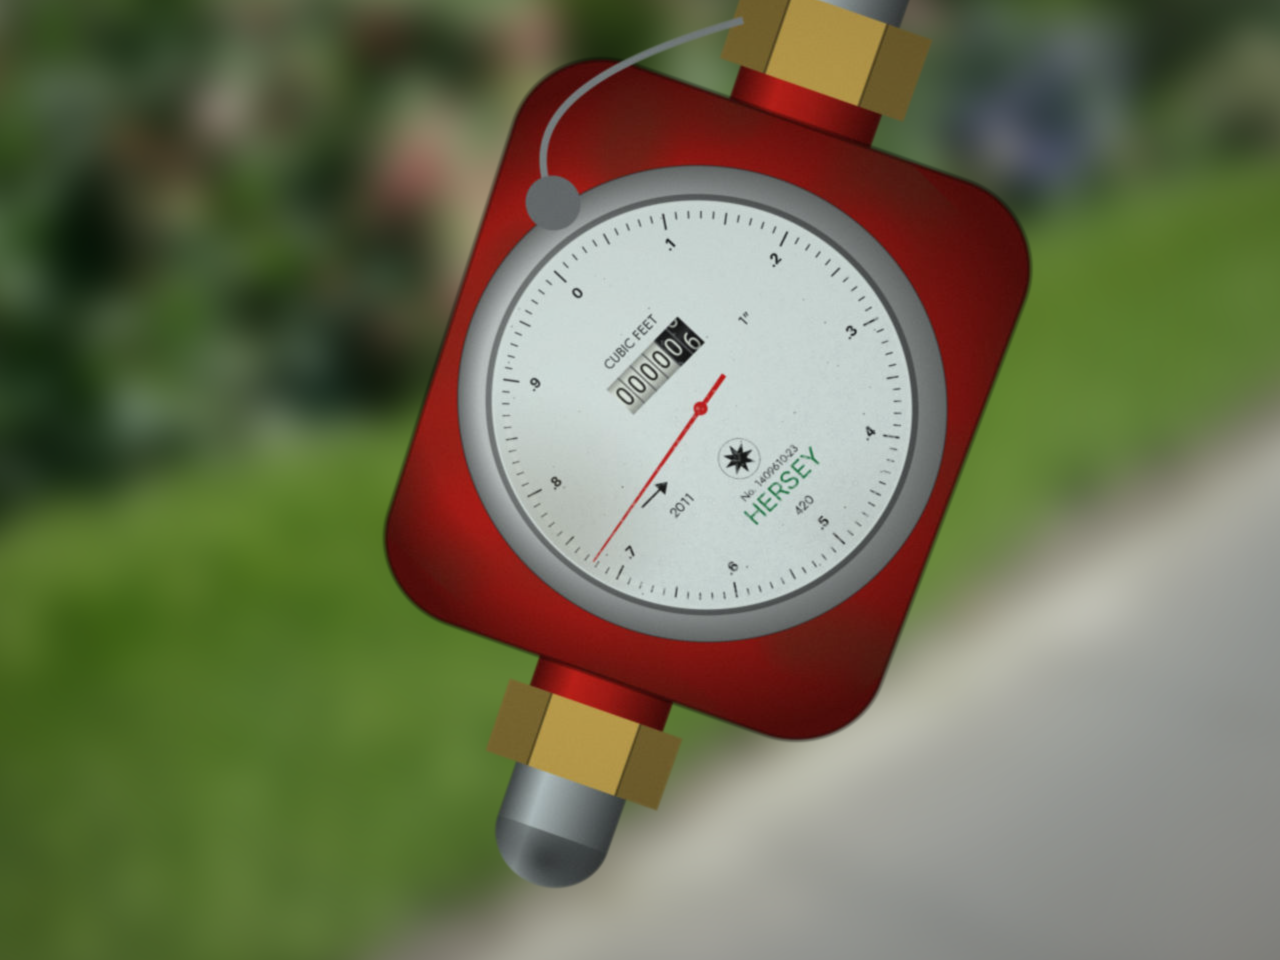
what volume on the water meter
5.72 ft³
